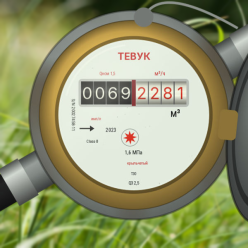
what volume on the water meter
69.2281 m³
